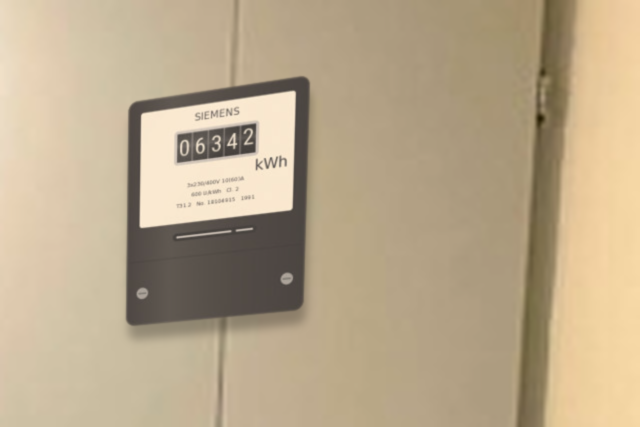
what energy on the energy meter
6342 kWh
